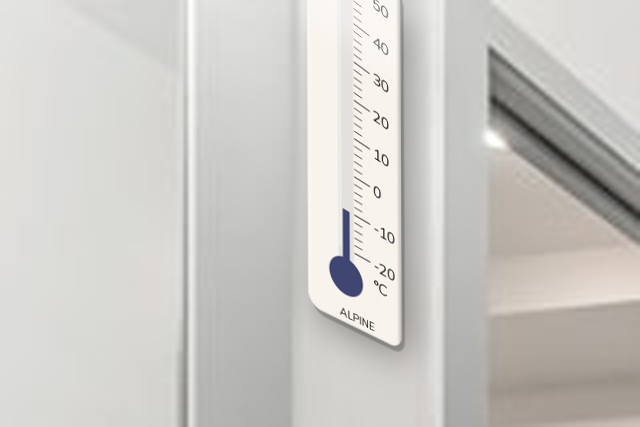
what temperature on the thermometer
-10 °C
